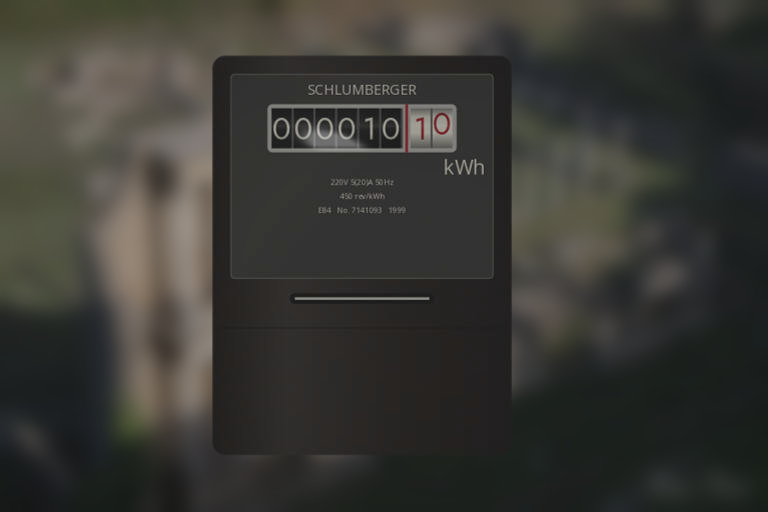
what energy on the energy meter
10.10 kWh
